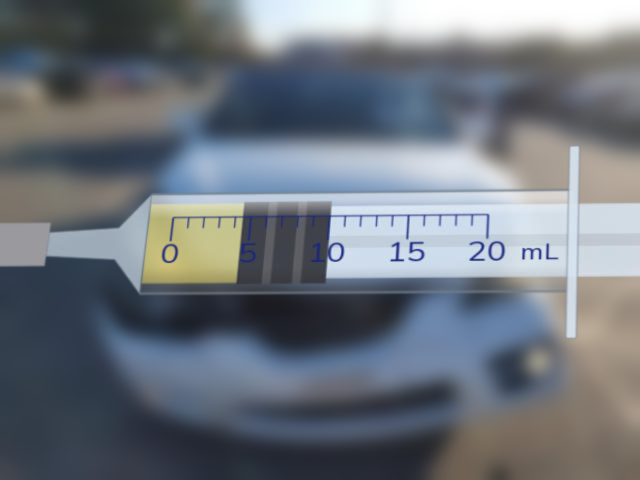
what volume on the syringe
4.5 mL
